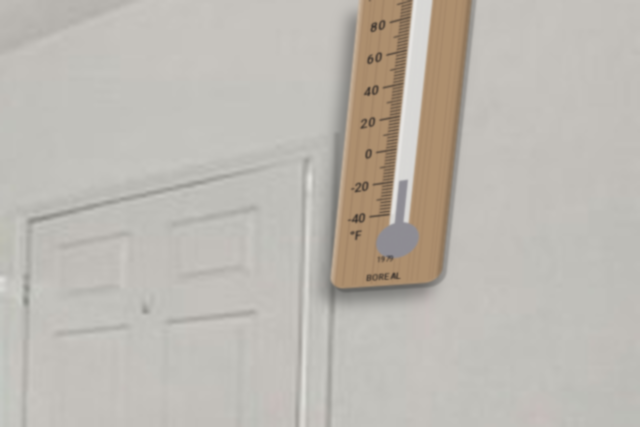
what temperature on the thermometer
-20 °F
